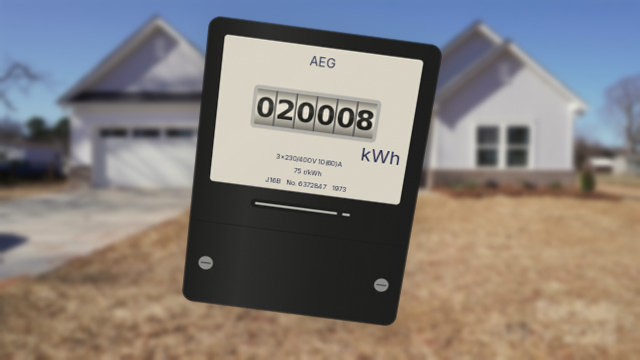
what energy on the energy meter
20008 kWh
